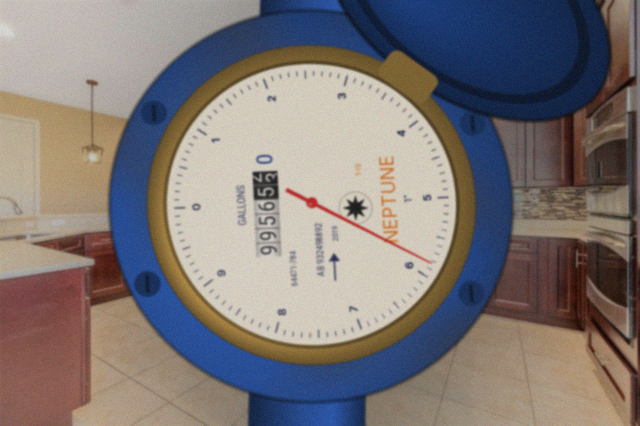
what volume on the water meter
9956525.8 gal
